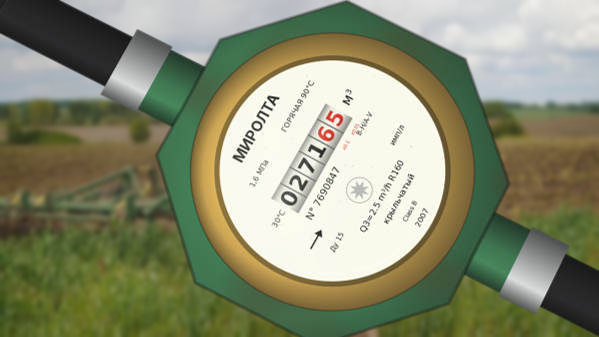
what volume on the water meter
271.65 m³
